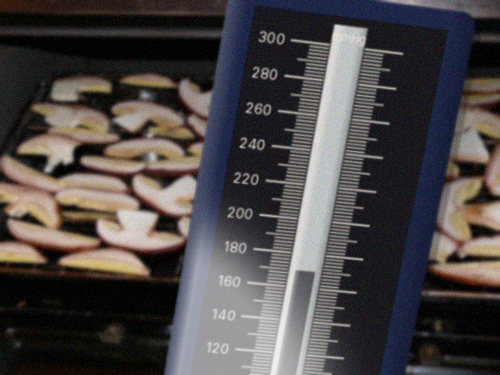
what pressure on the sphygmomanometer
170 mmHg
